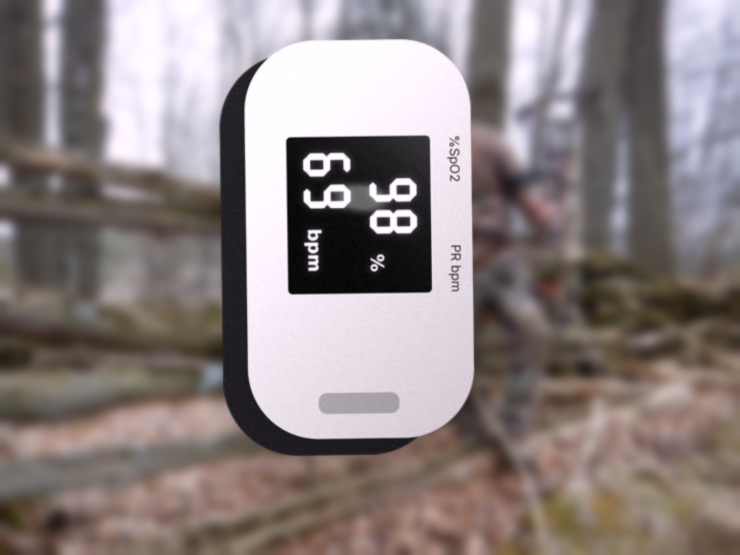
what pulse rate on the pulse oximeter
69 bpm
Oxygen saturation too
98 %
